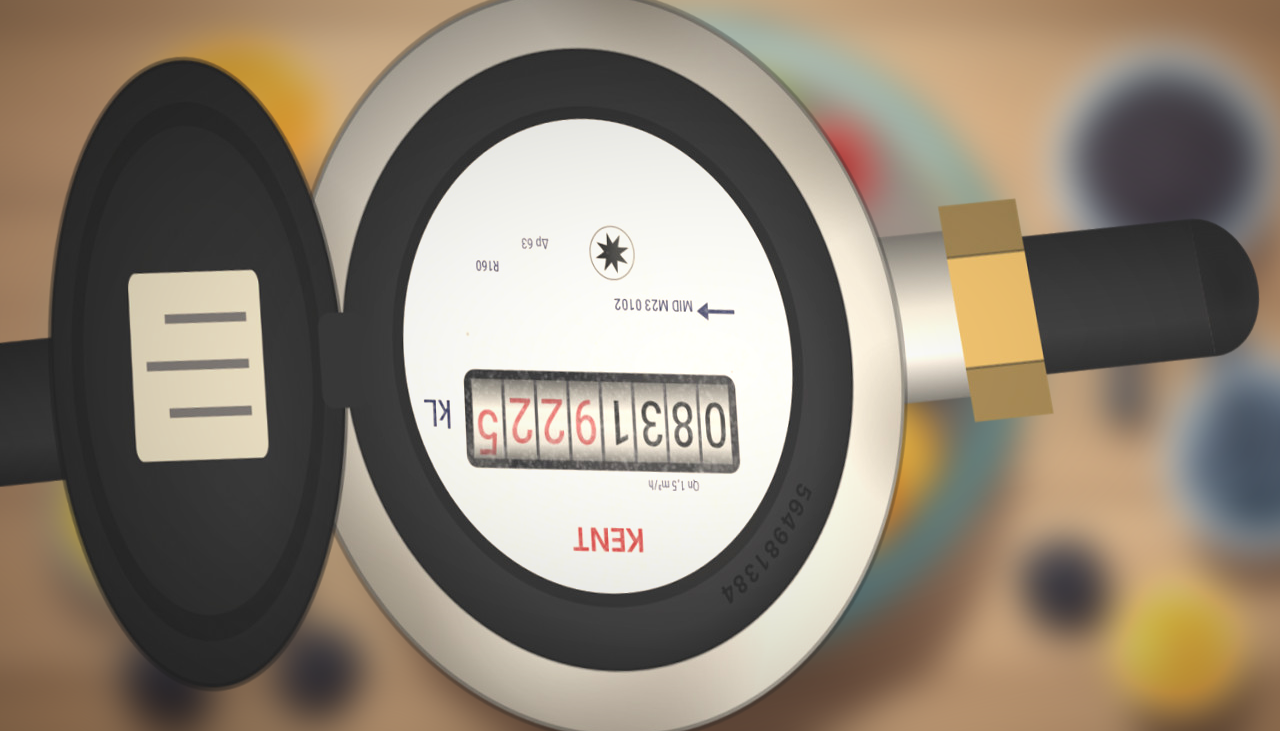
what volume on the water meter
831.9225 kL
